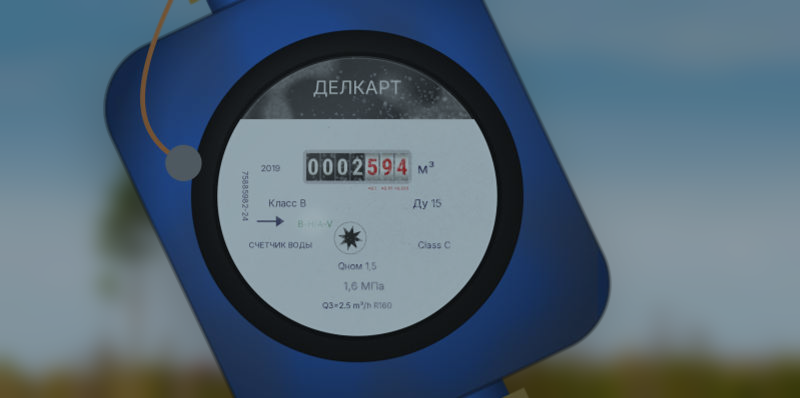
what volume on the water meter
2.594 m³
